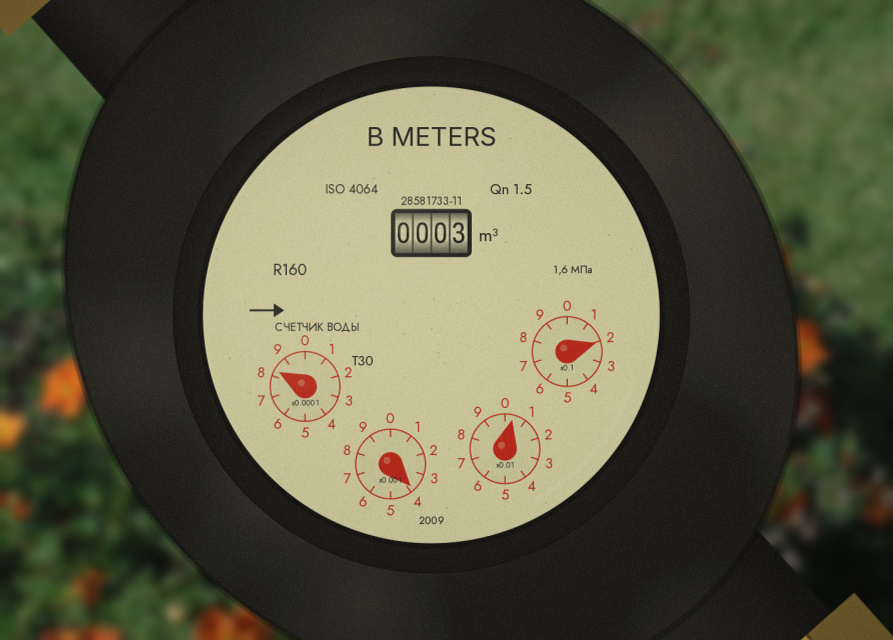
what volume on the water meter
3.2038 m³
